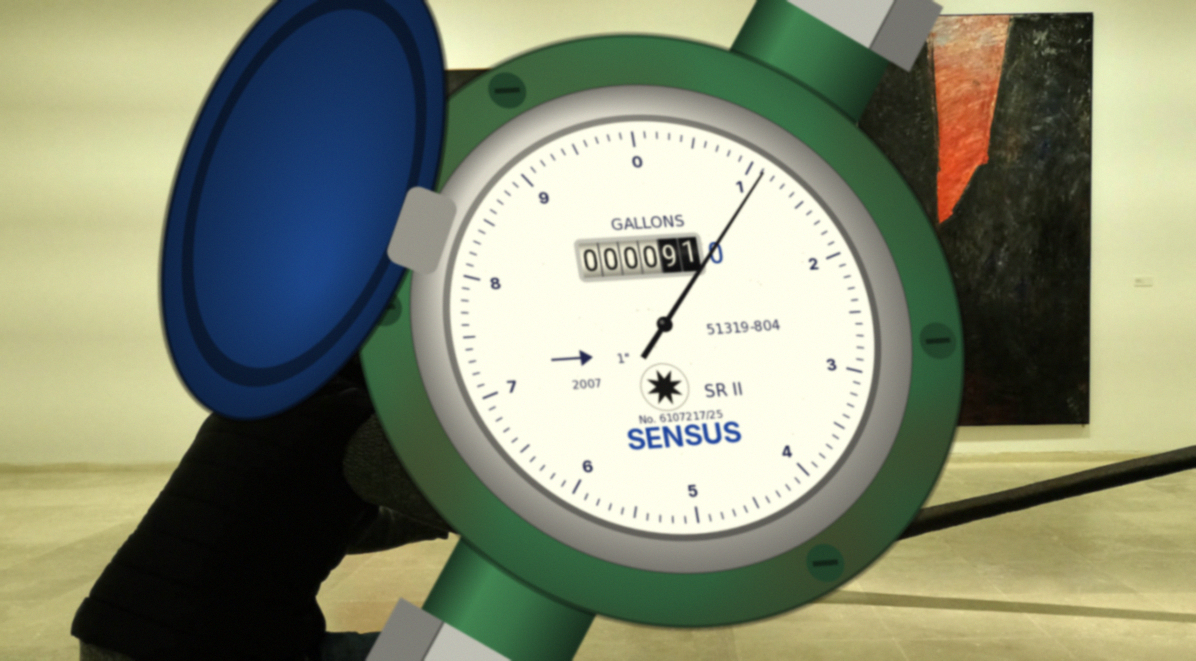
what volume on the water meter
911.1 gal
